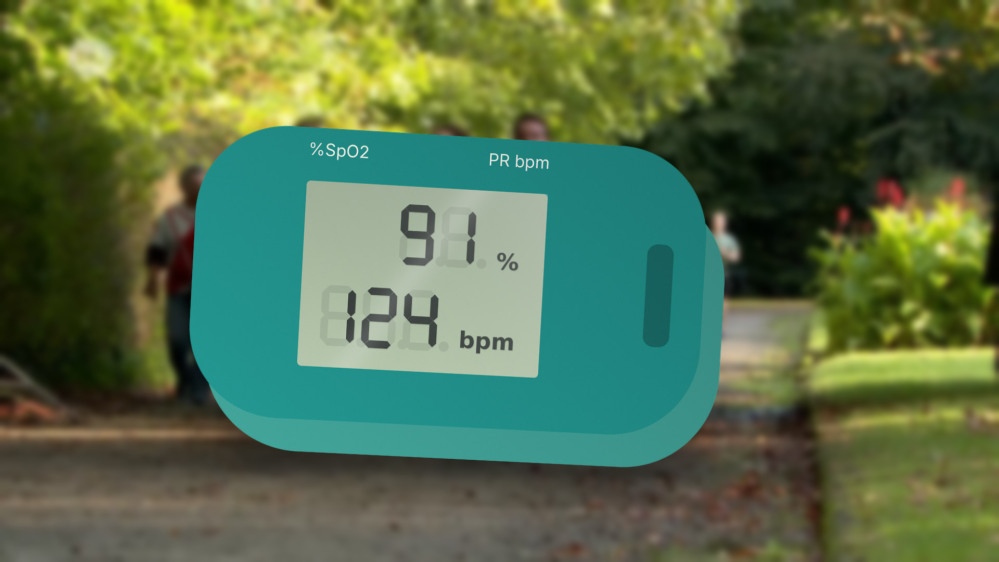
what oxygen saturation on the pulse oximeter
91 %
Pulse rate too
124 bpm
